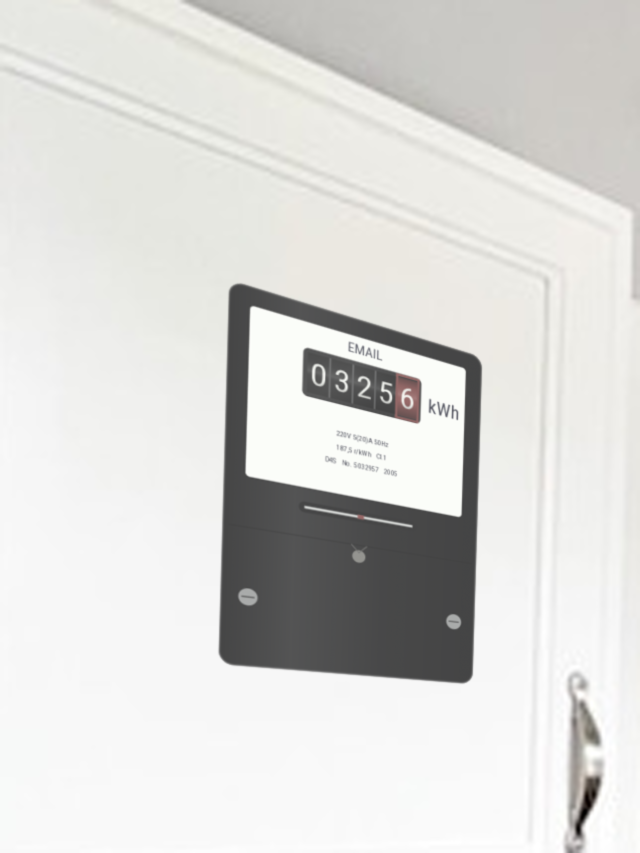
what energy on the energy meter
325.6 kWh
